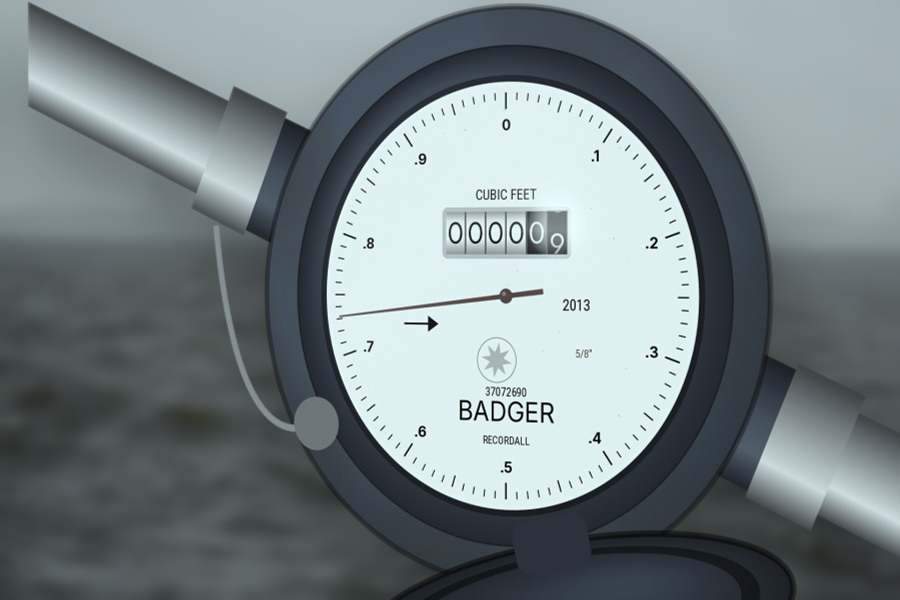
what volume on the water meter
8.73 ft³
